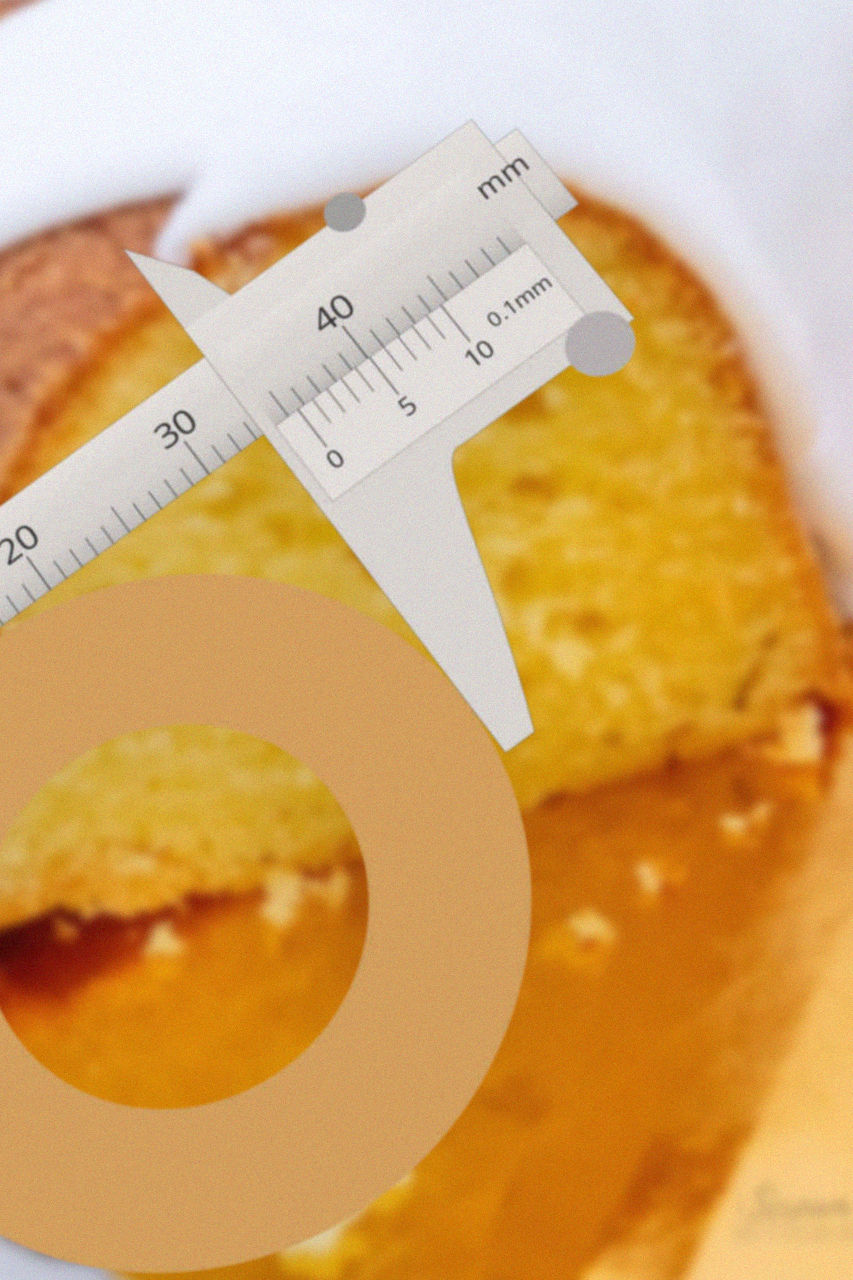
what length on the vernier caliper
35.6 mm
